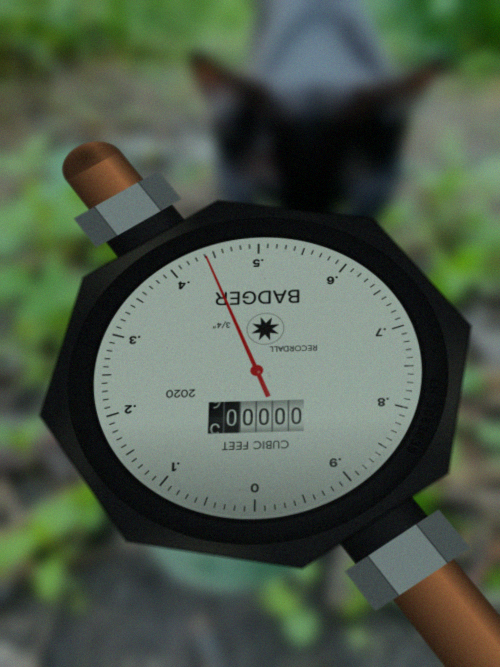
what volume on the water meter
5.44 ft³
